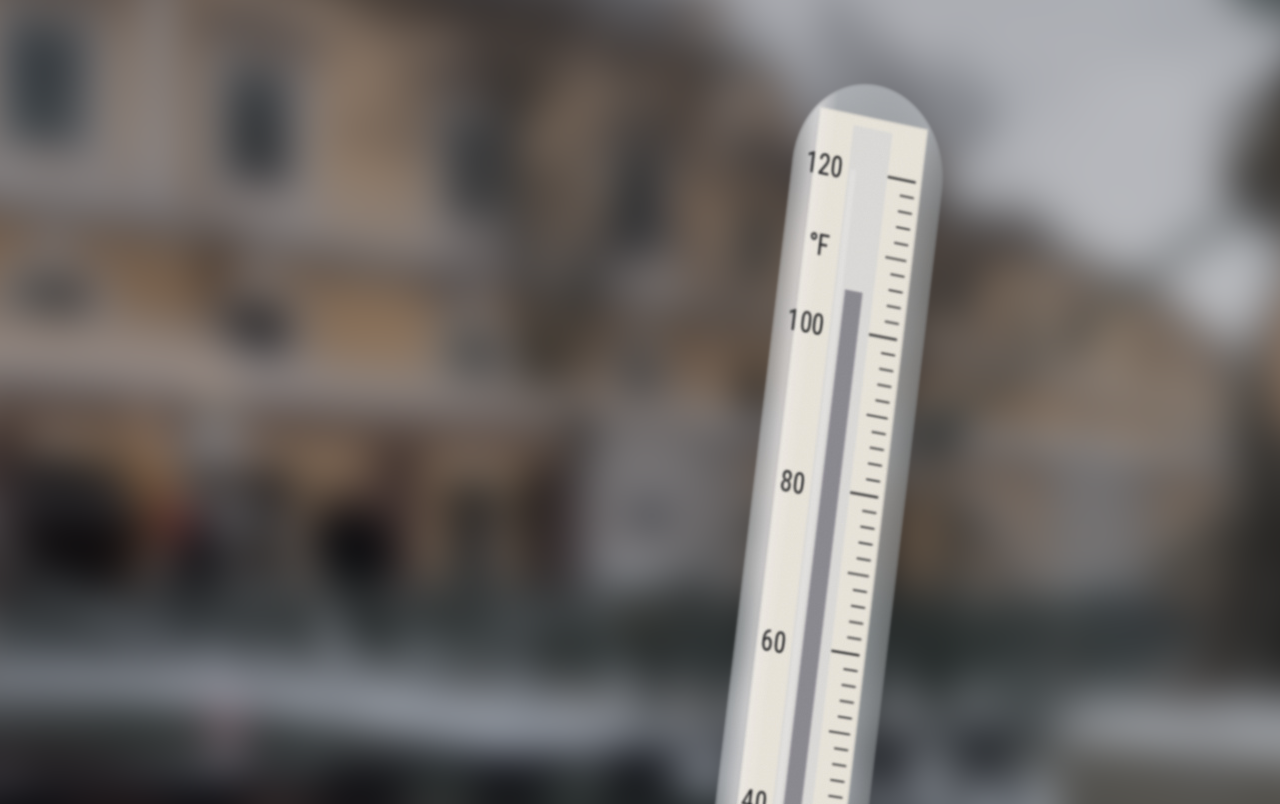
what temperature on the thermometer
105 °F
